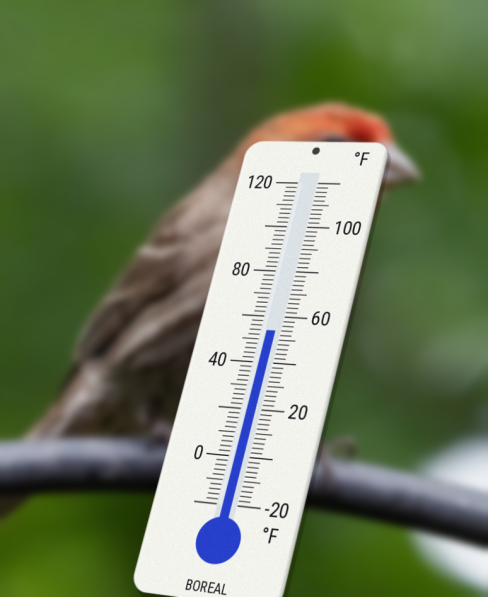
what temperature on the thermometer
54 °F
